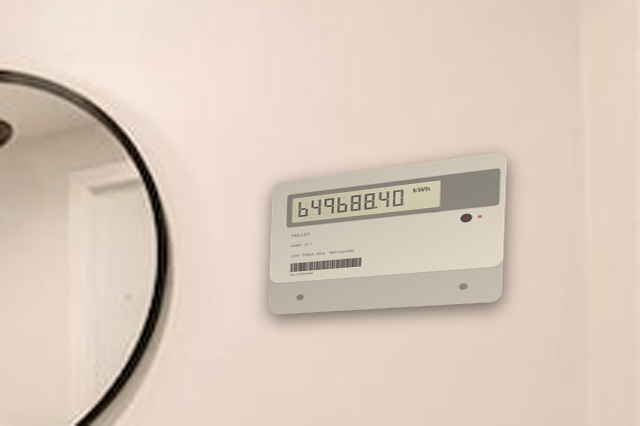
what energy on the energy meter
649688.40 kWh
